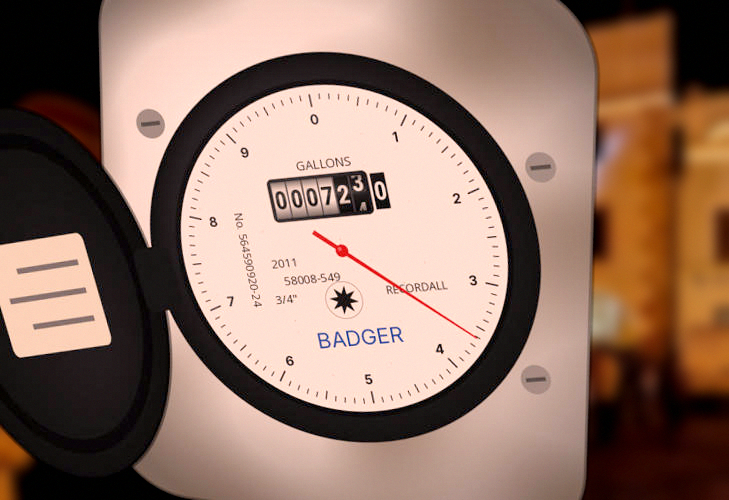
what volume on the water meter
7233.6 gal
